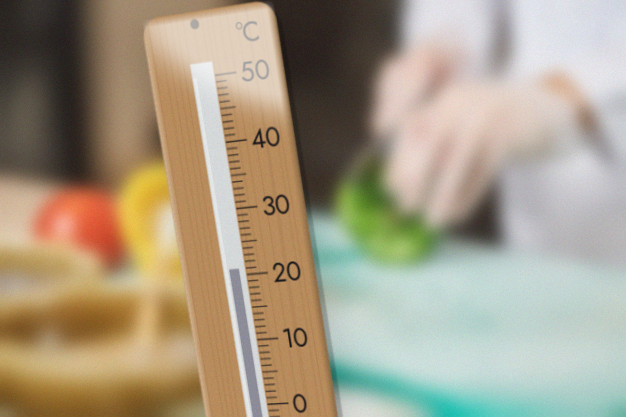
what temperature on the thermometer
21 °C
